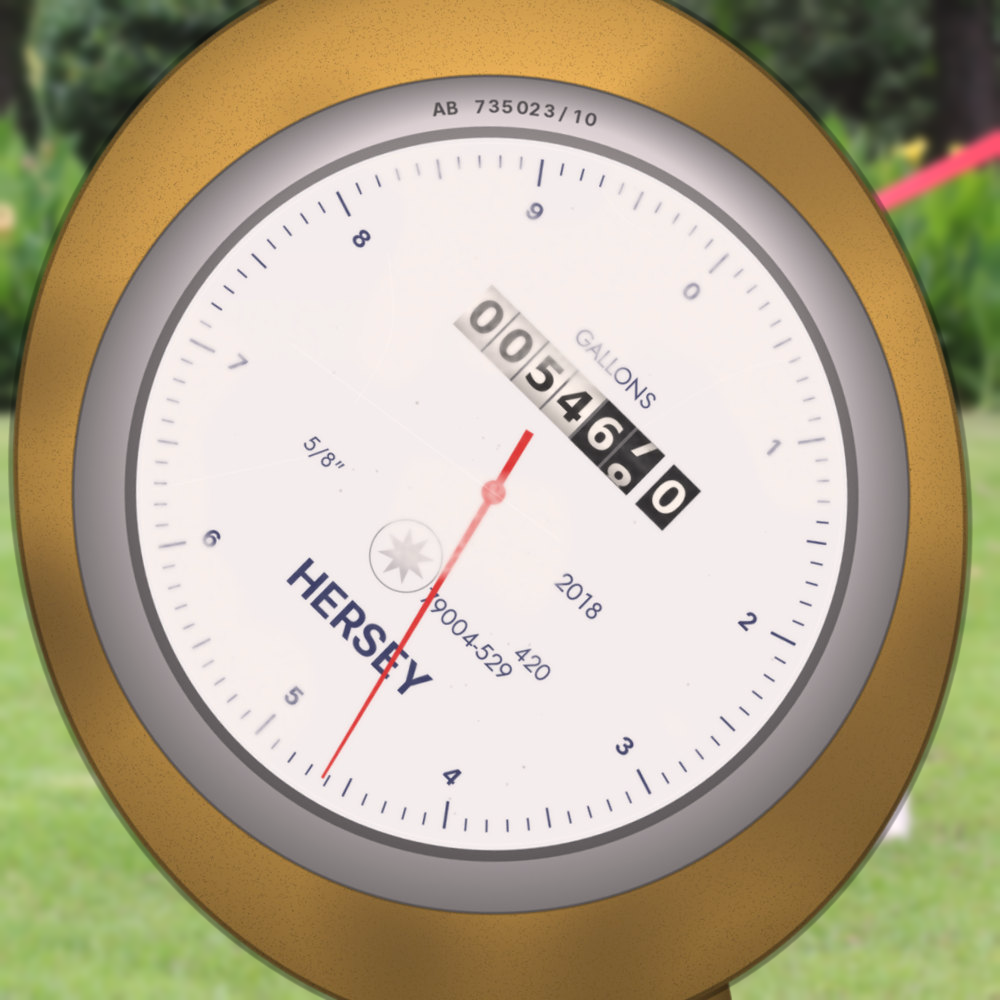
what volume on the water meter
54674.6 gal
